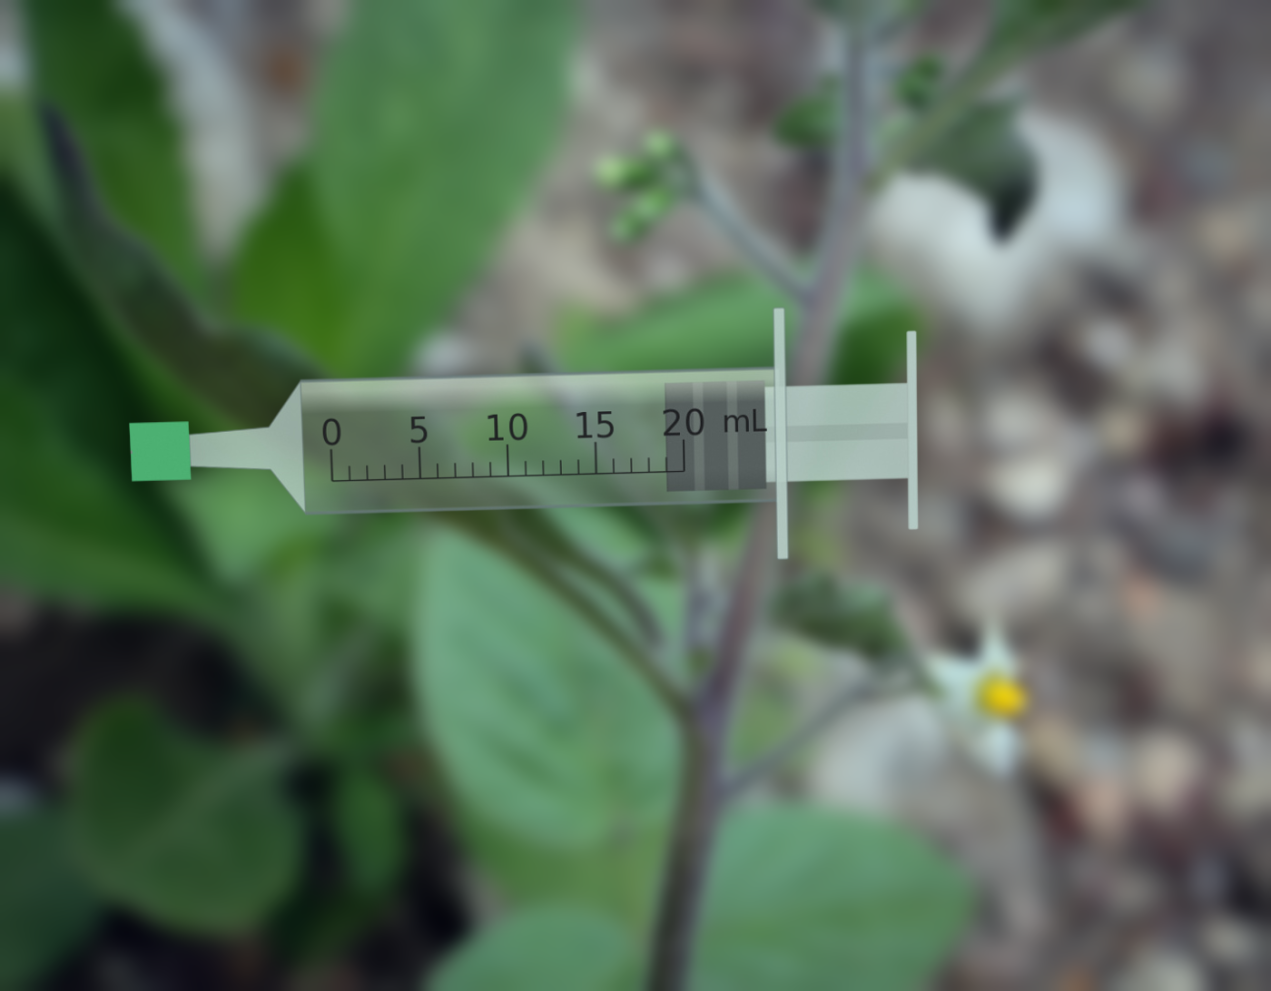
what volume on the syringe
19 mL
